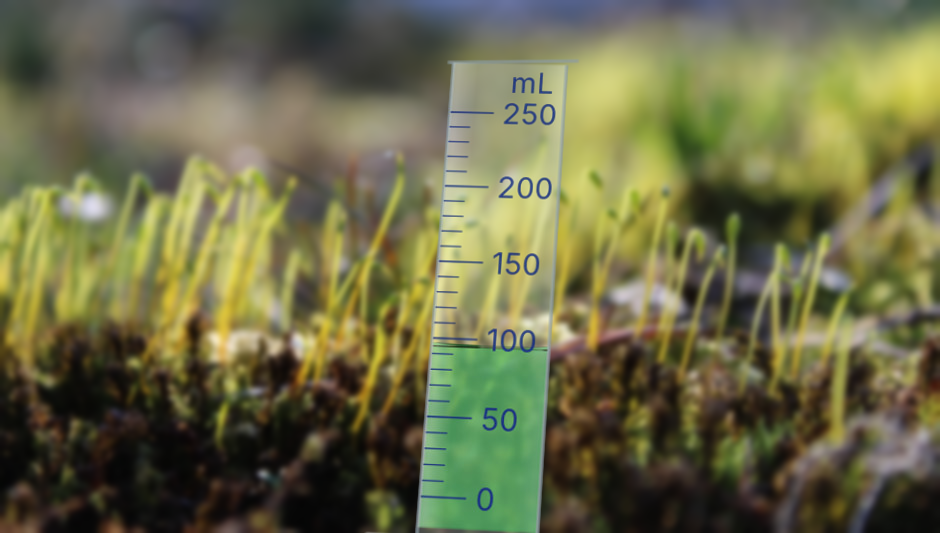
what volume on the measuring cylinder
95 mL
